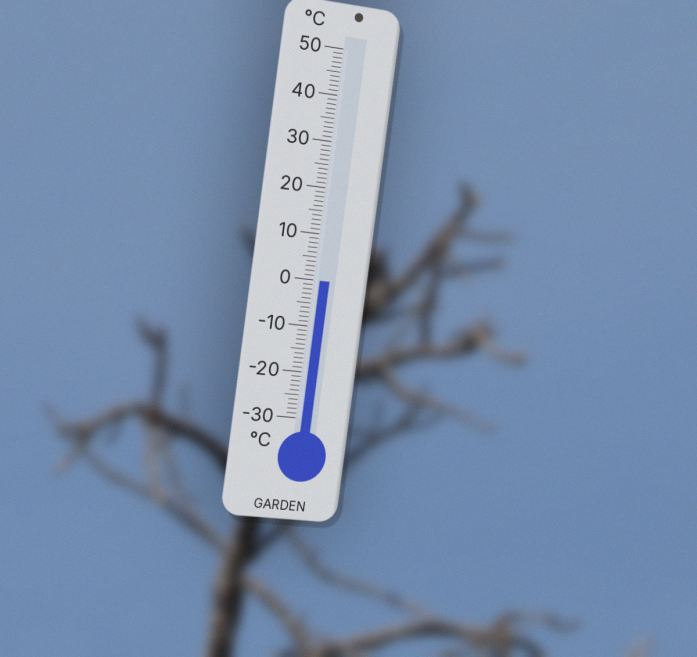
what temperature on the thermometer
0 °C
